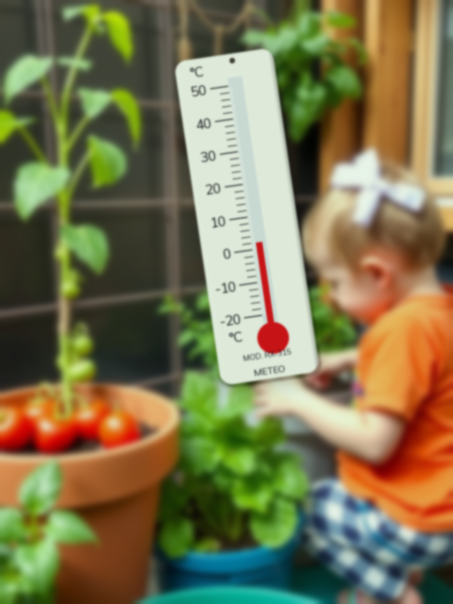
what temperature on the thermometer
2 °C
